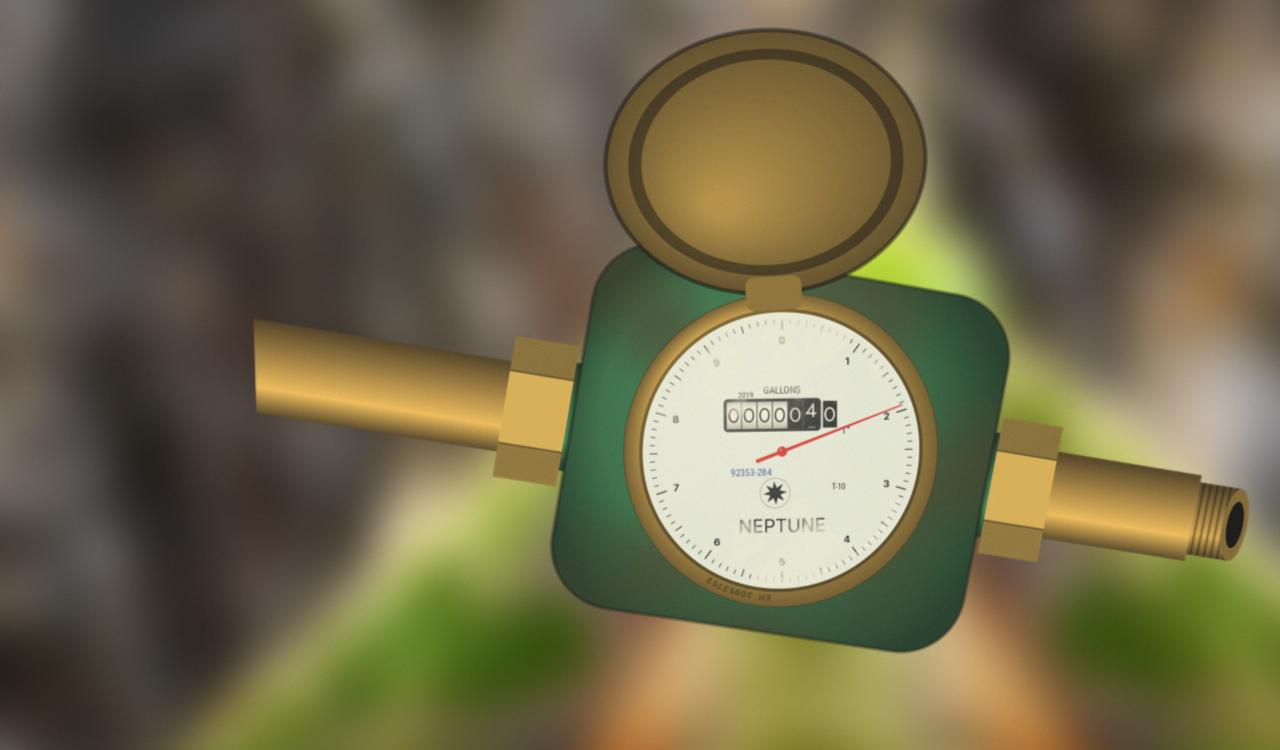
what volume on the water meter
41.9 gal
